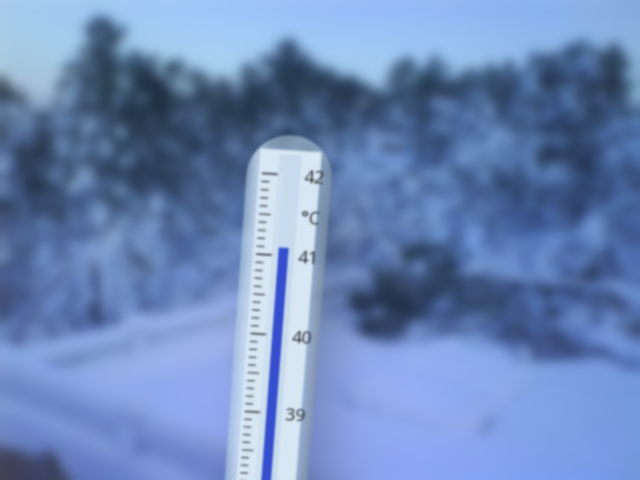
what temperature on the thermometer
41.1 °C
